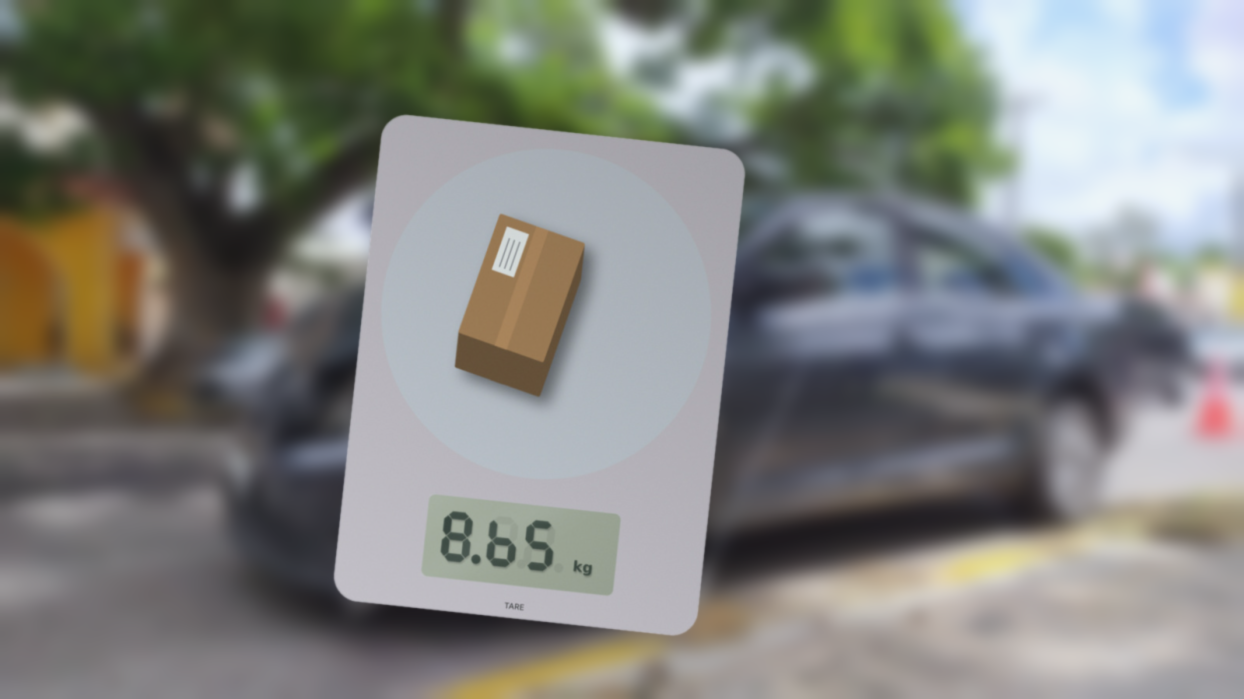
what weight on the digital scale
8.65 kg
